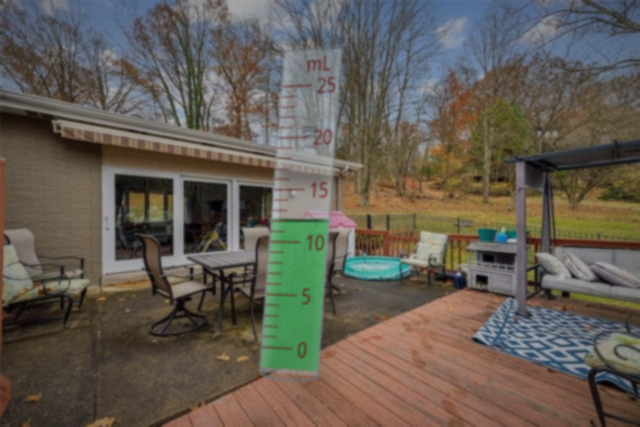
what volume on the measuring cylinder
12 mL
